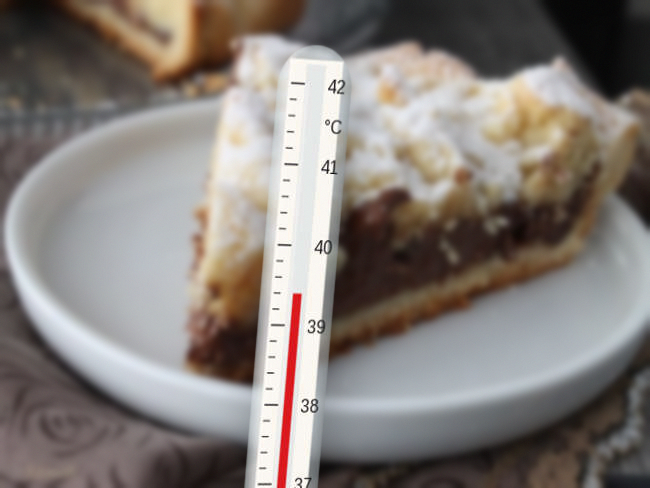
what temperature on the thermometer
39.4 °C
